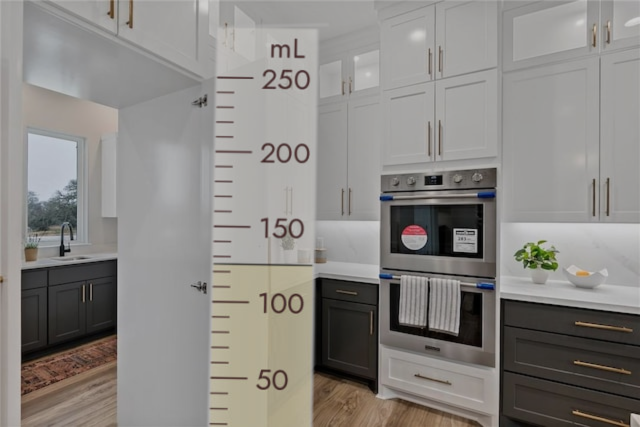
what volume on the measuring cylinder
125 mL
